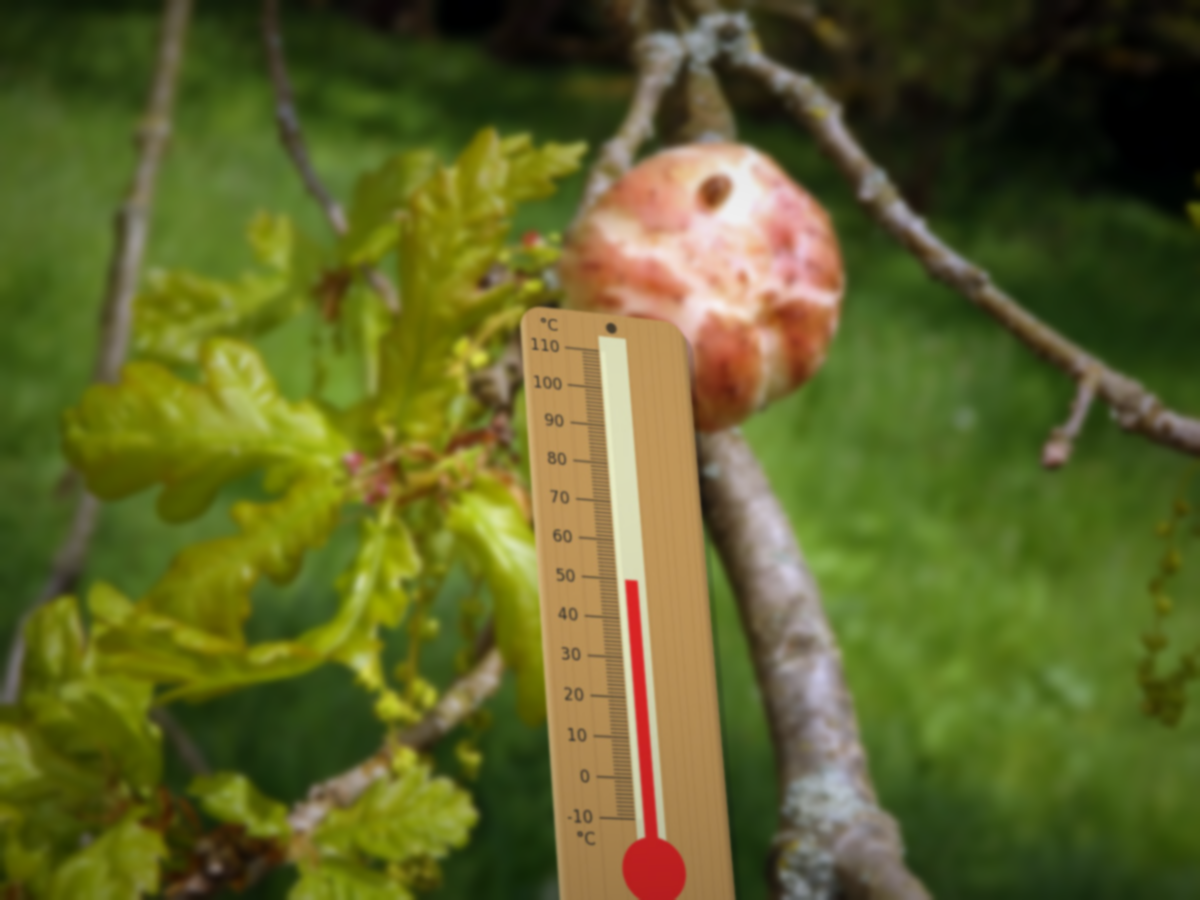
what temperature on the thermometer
50 °C
